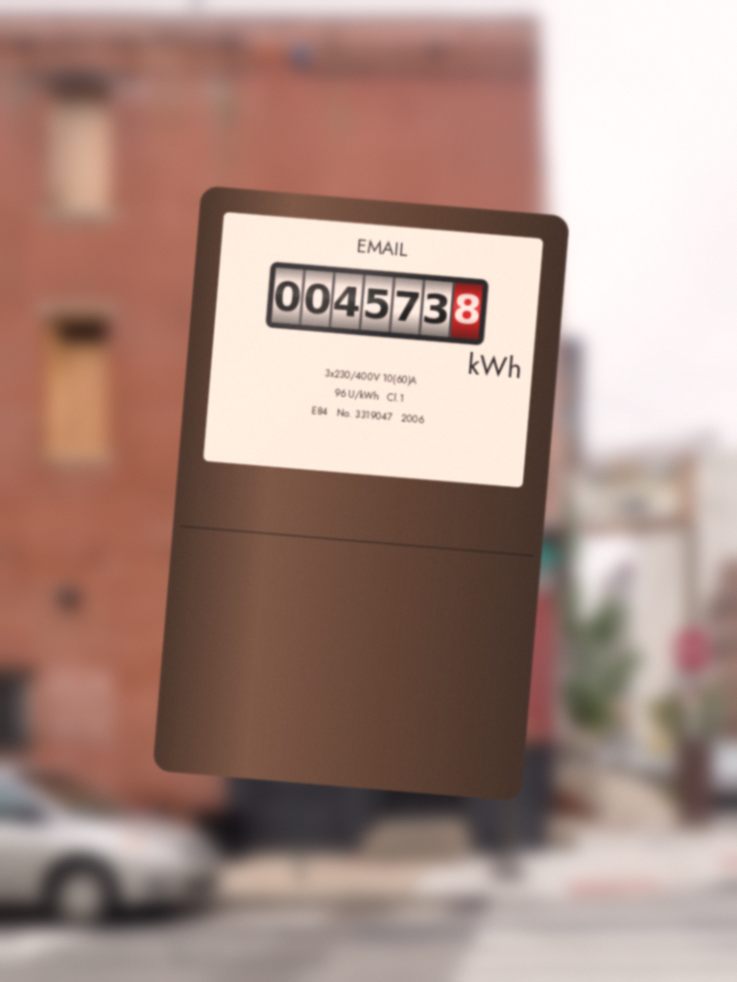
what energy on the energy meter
4573.8 kWh
